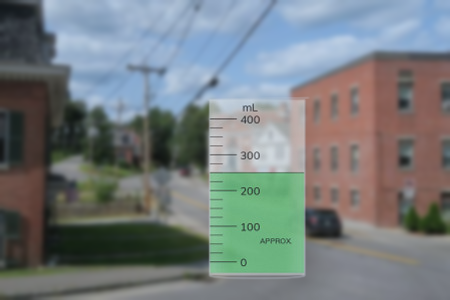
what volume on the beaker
250 mL
